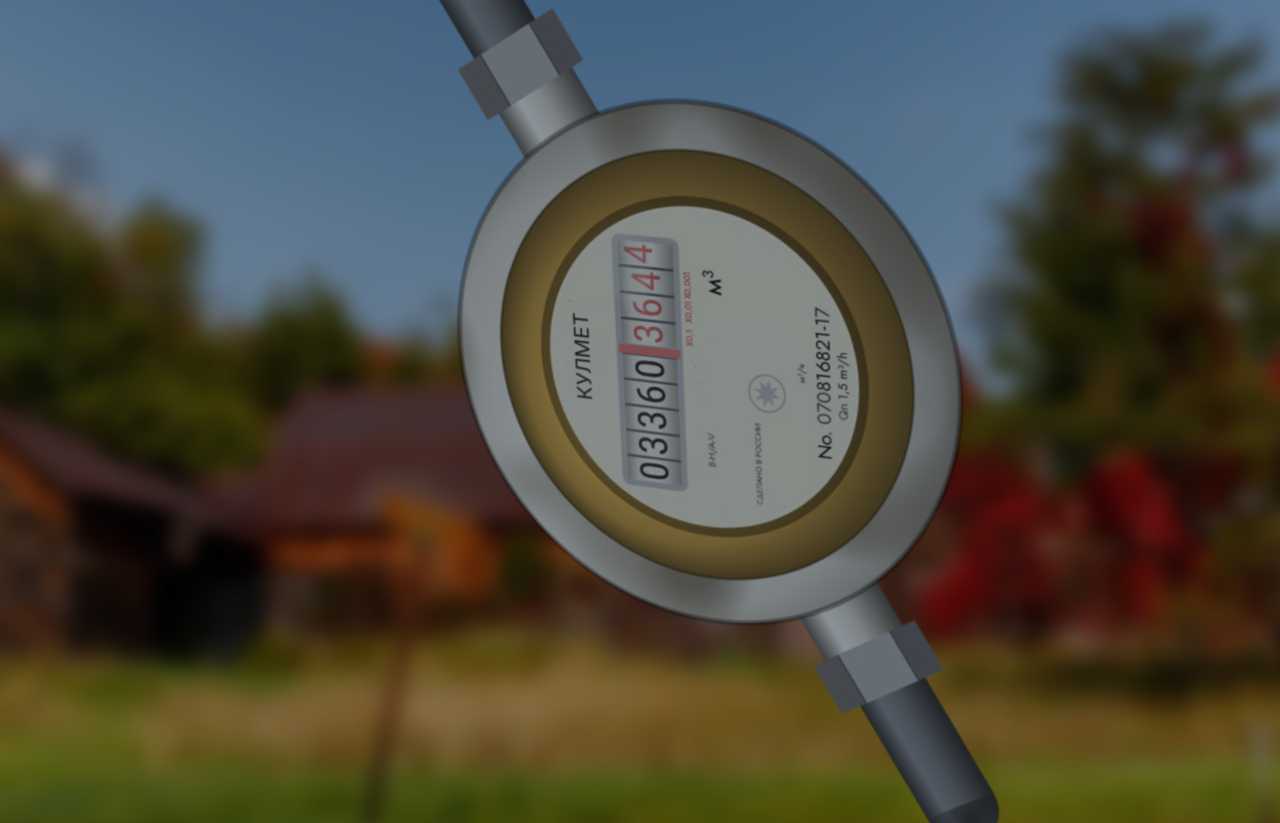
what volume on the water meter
3360.3644 m³
